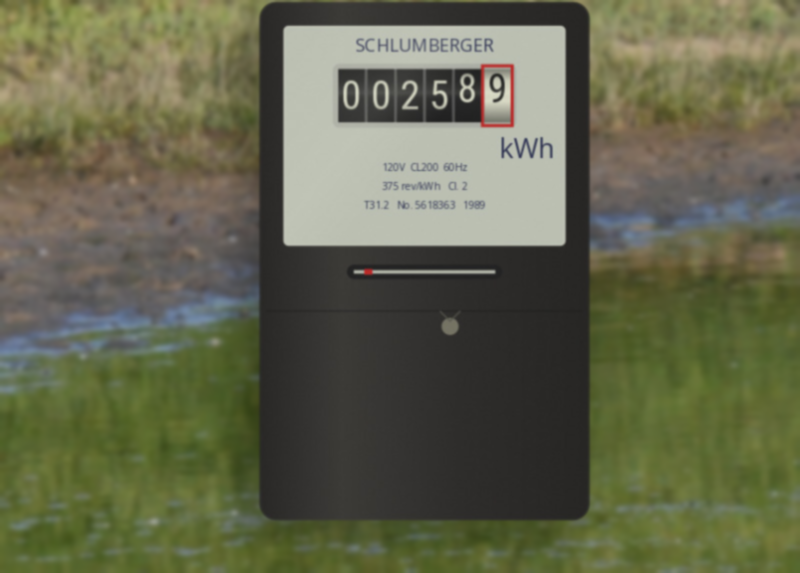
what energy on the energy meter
258.9 kWh
